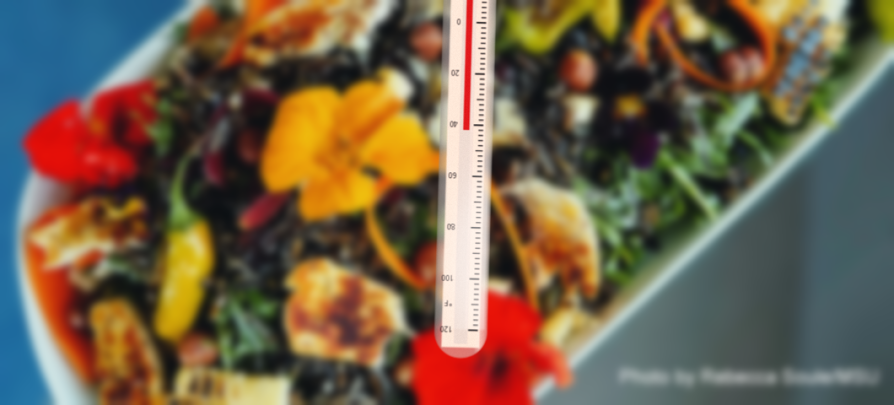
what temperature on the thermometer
42 °F
